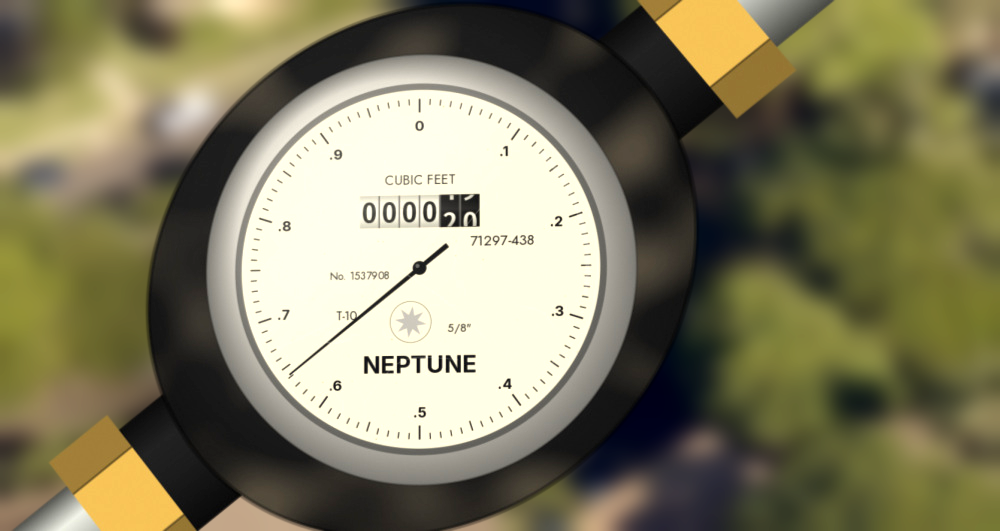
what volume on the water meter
19.64 ft³
